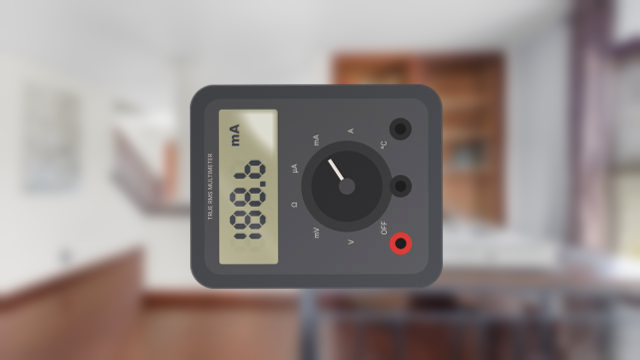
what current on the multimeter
188.6 mA
